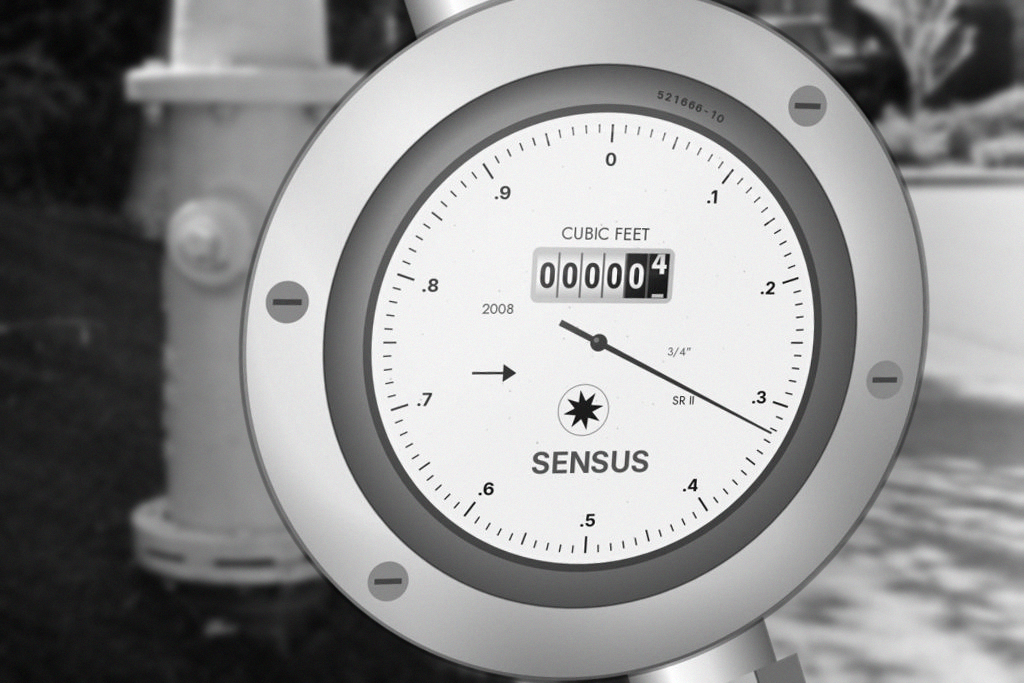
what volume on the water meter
4.32 ft³
